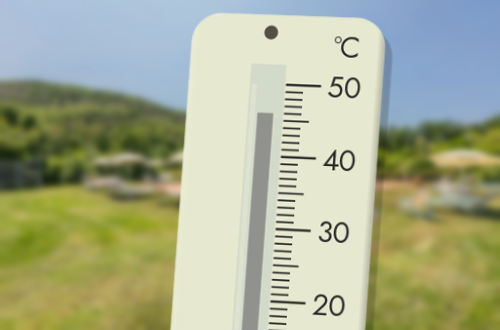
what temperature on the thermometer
46 °C
